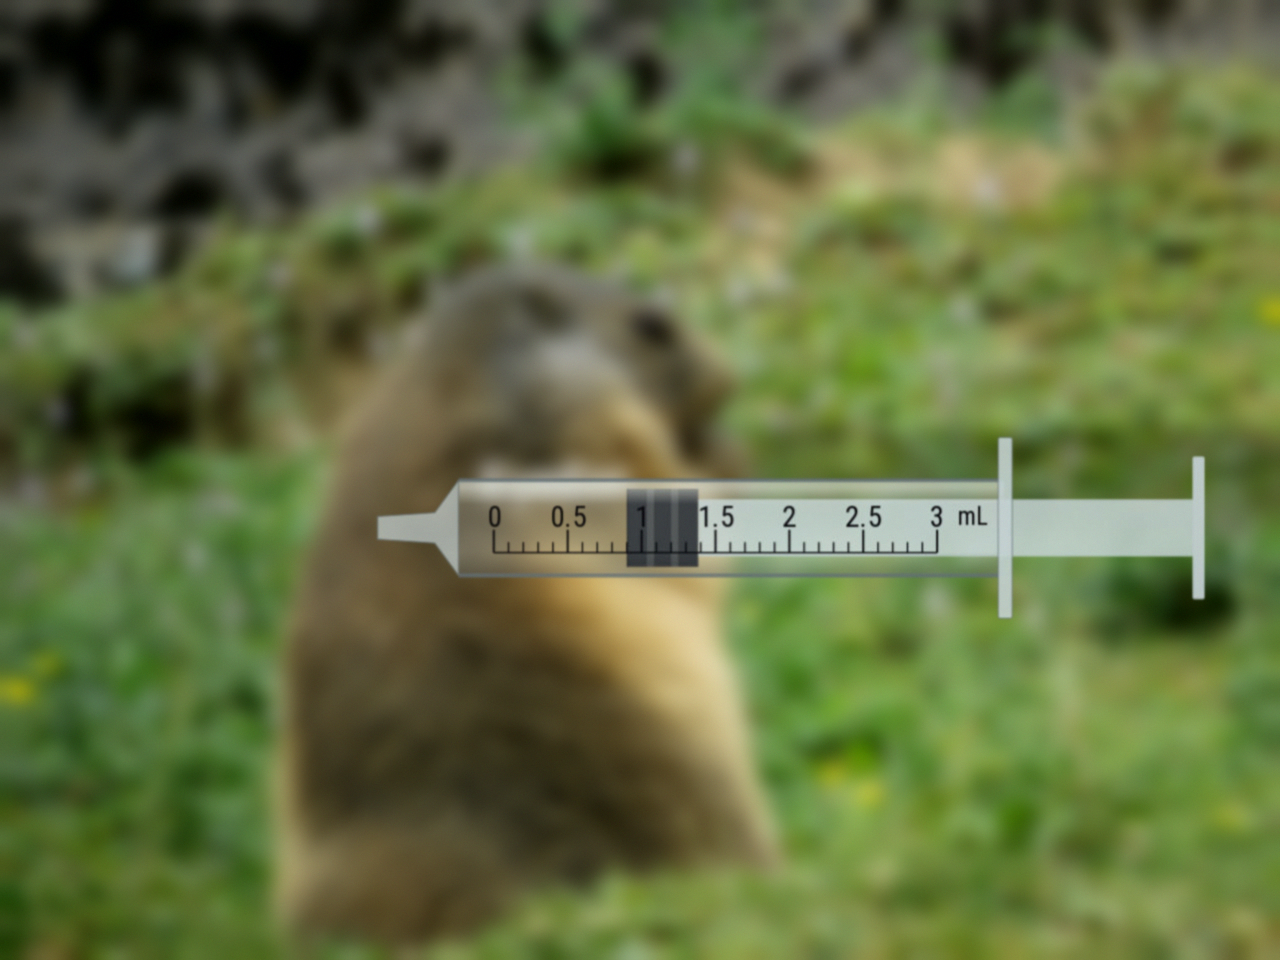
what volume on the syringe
0.9 mL
